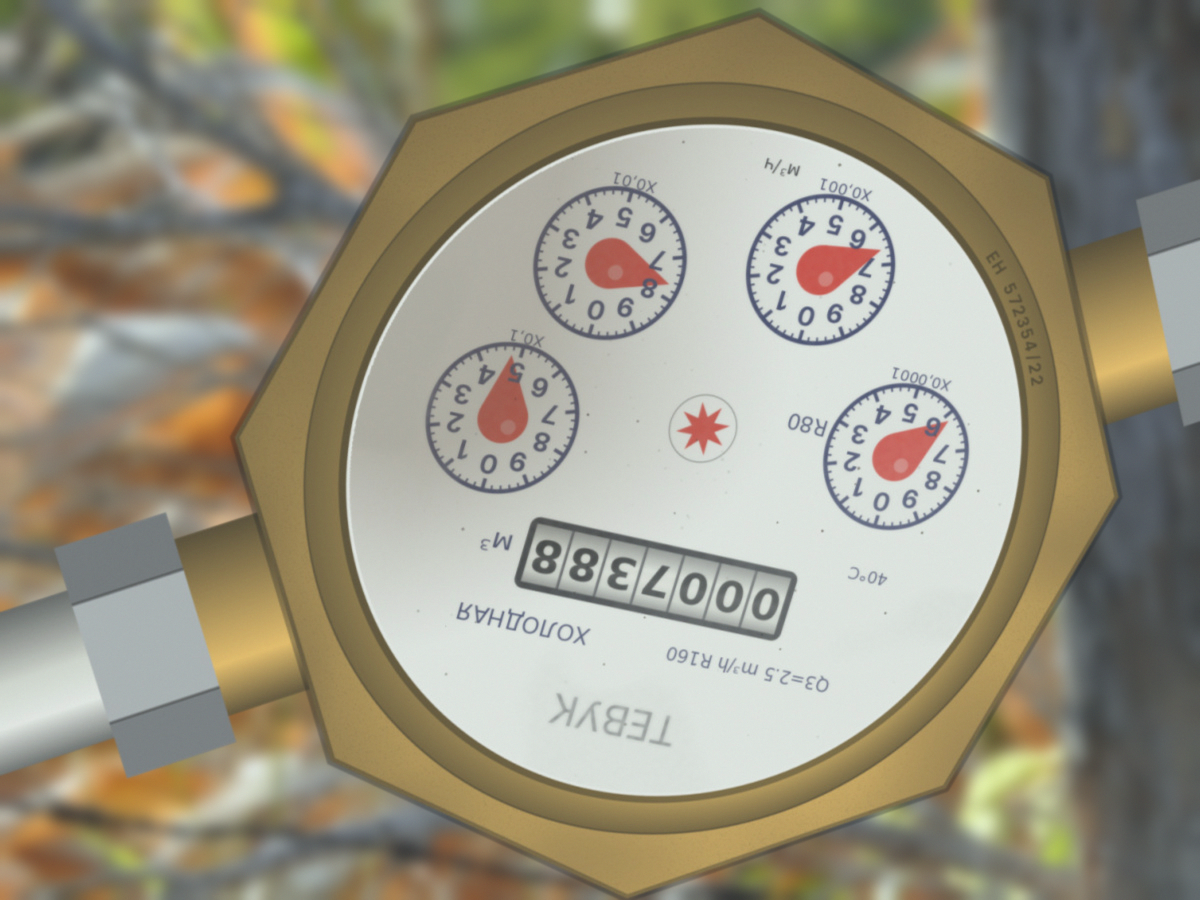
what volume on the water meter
7388.4766 m³
